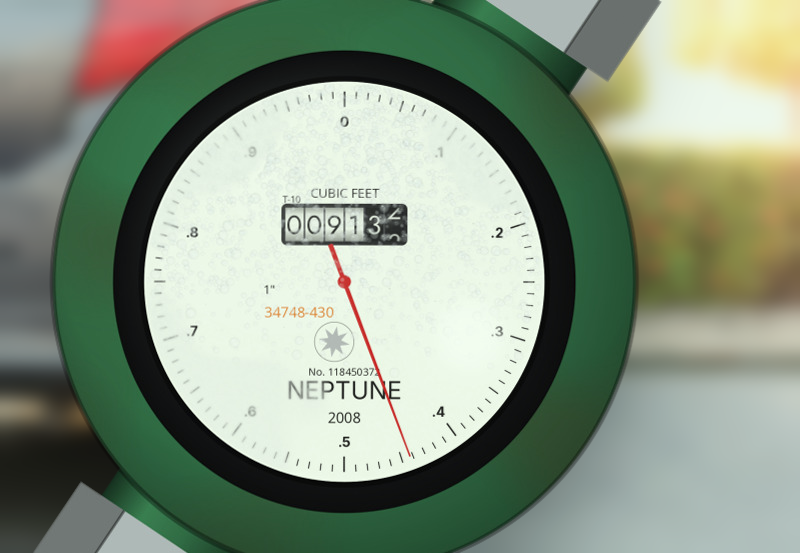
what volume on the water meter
9132.44 ft³
